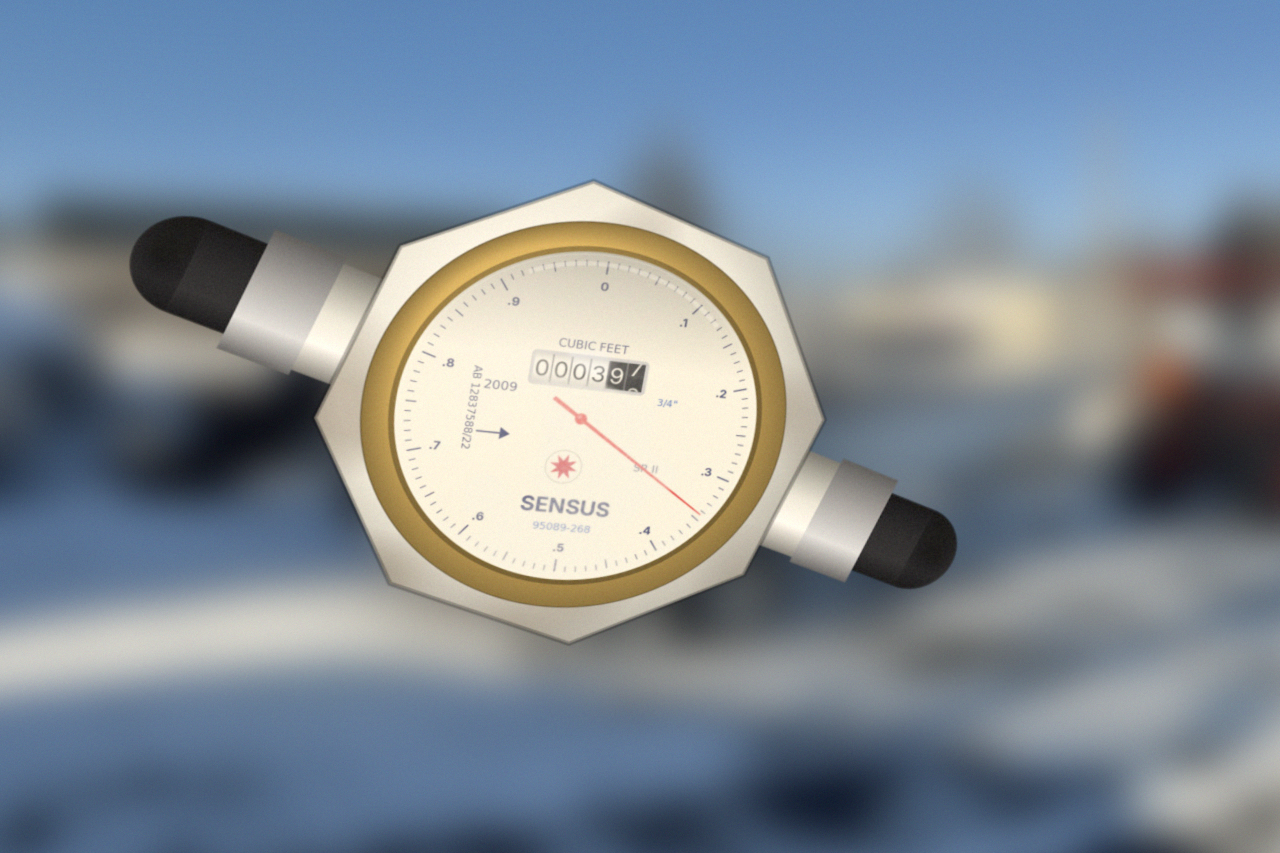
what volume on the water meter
397.34 ft³
